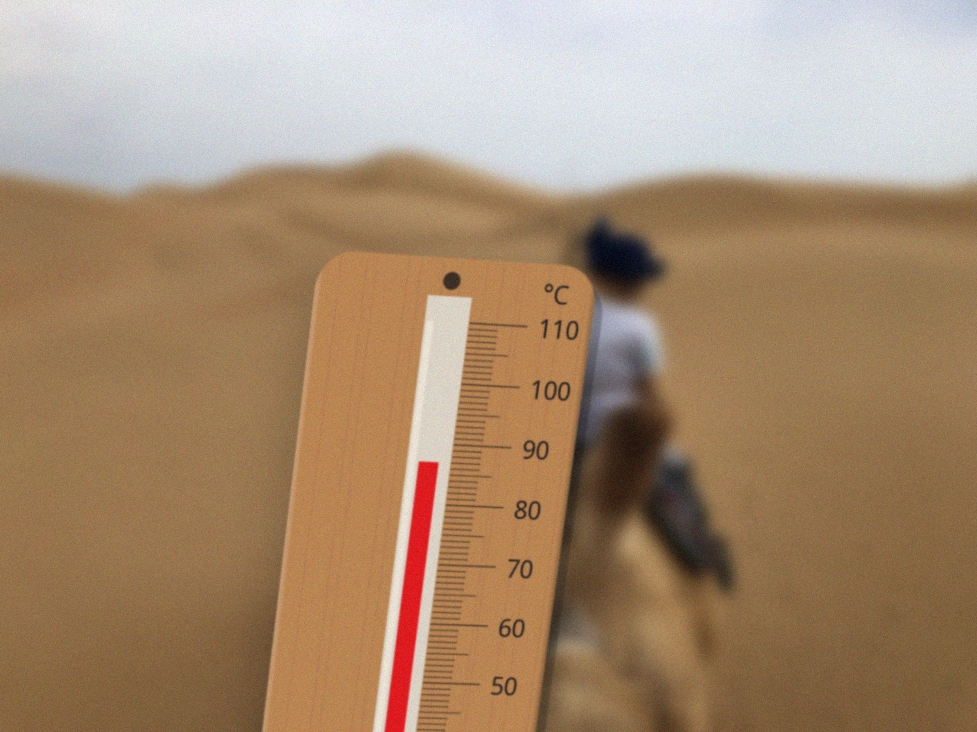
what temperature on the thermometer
87 °C
